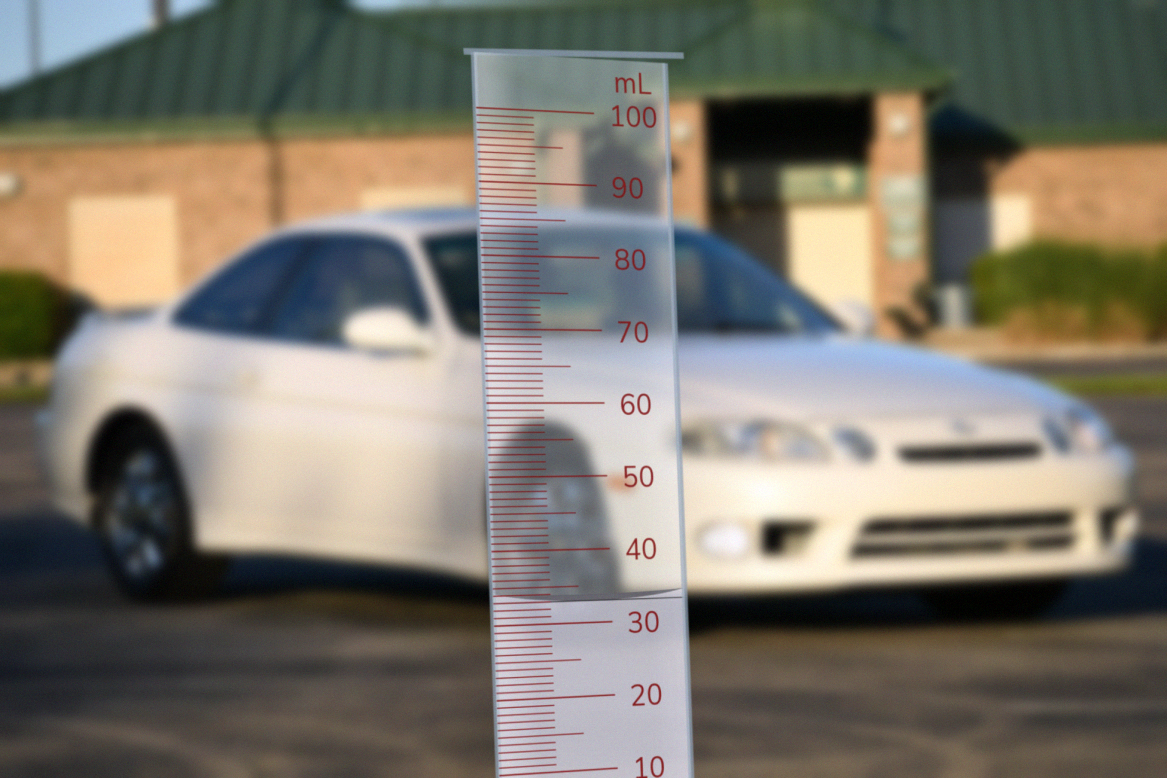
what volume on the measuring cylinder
33 mL
